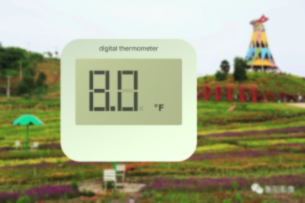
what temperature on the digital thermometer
8.0 °F
